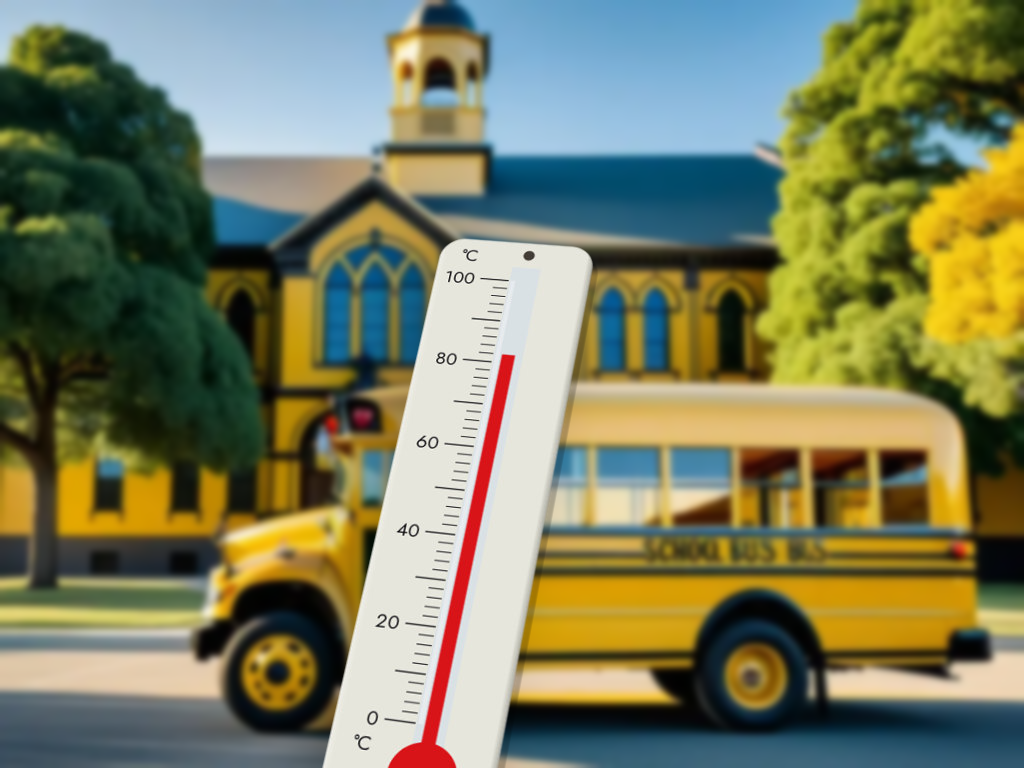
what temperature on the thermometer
82 °C
